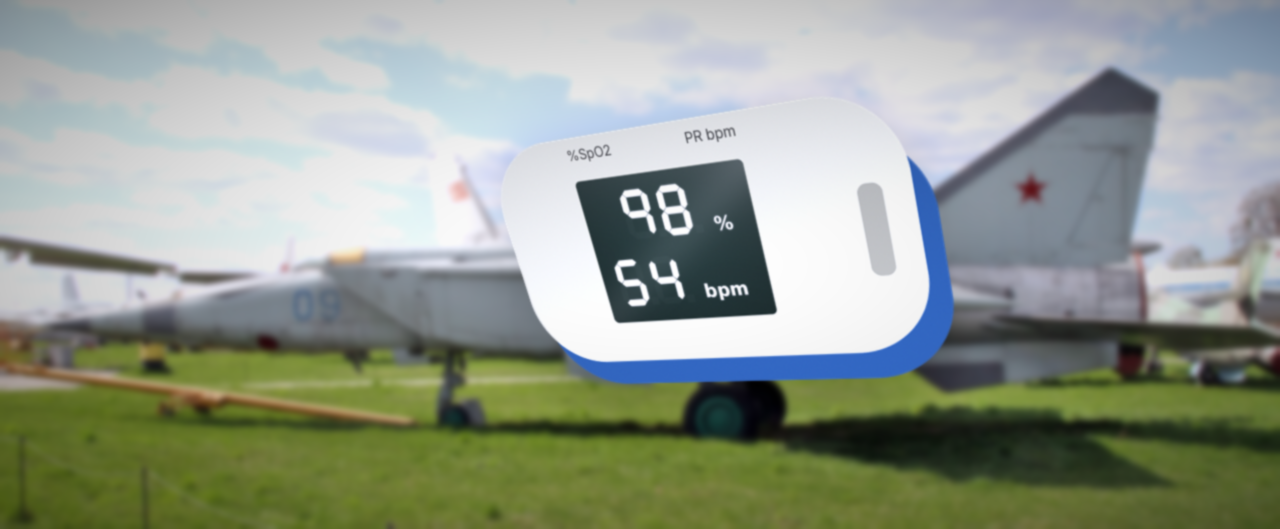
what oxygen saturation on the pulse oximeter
98 %
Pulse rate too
54 bpm
